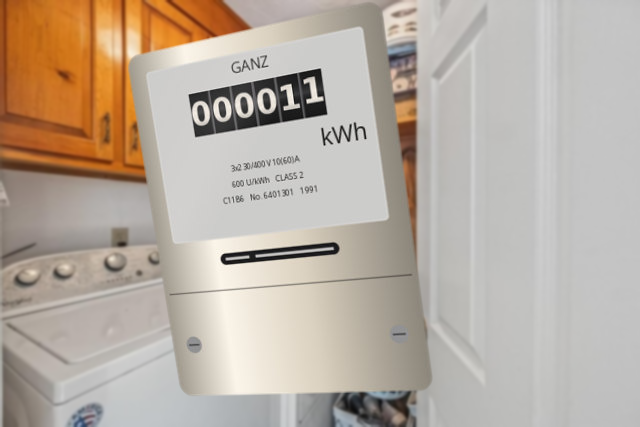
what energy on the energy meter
11 kWh
